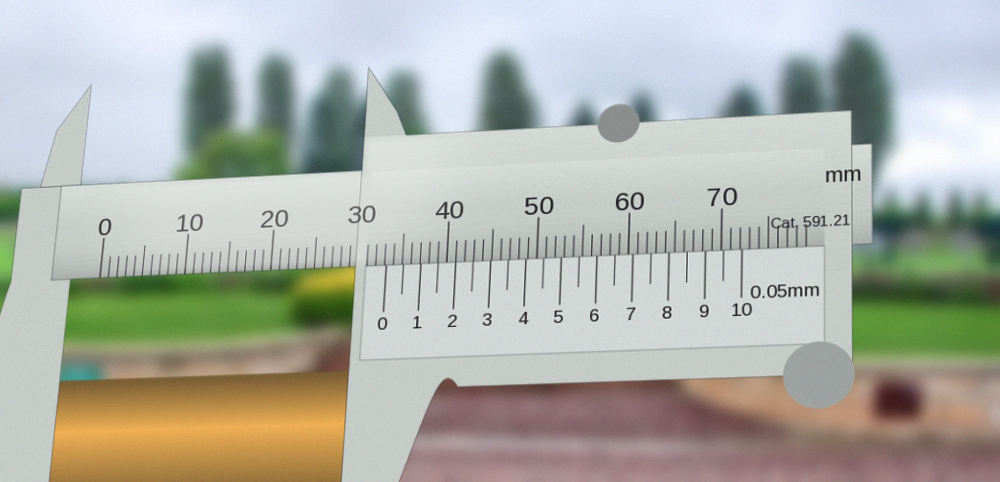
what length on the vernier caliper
33.2 mm
